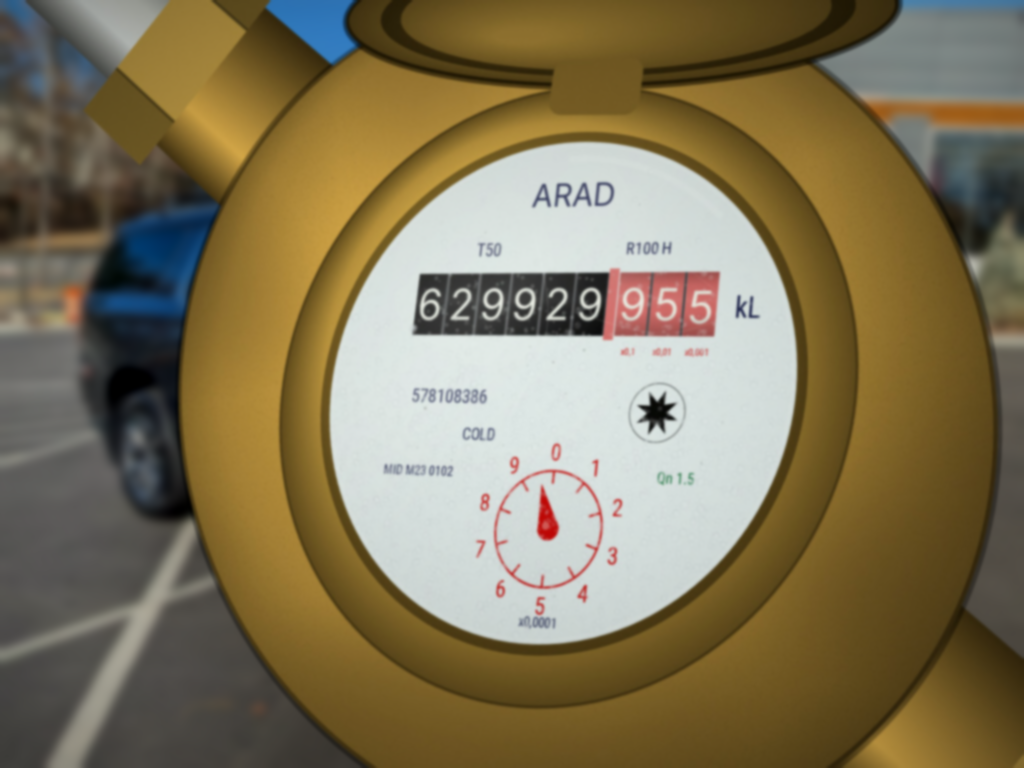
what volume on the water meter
629929.9549 kL
